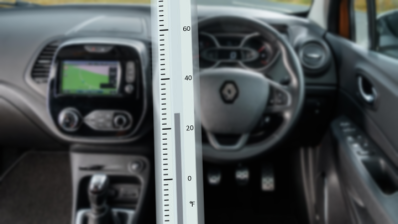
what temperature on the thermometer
26 °F
